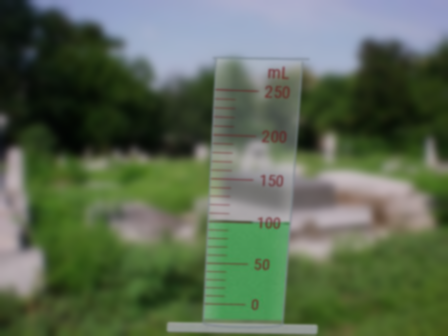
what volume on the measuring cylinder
100 mL
